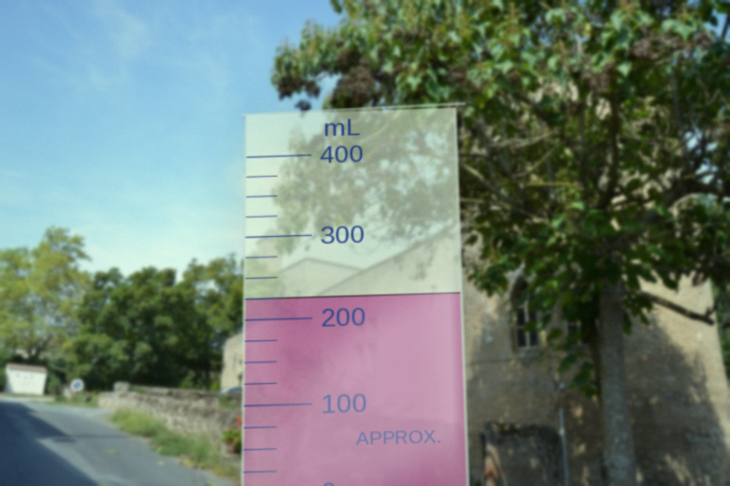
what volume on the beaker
225 mL
